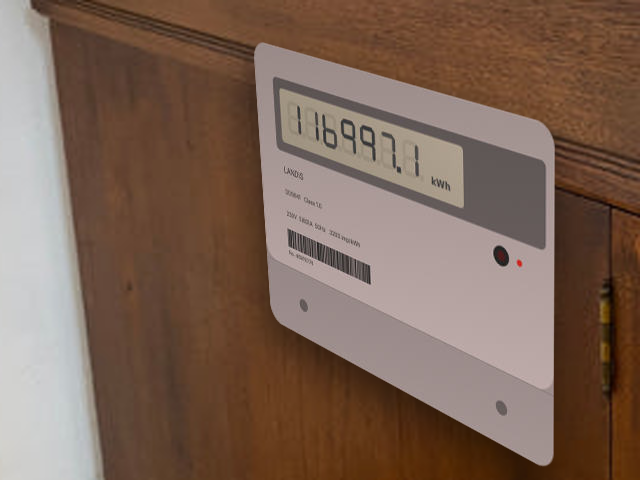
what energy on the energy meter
116997.1 kWh
